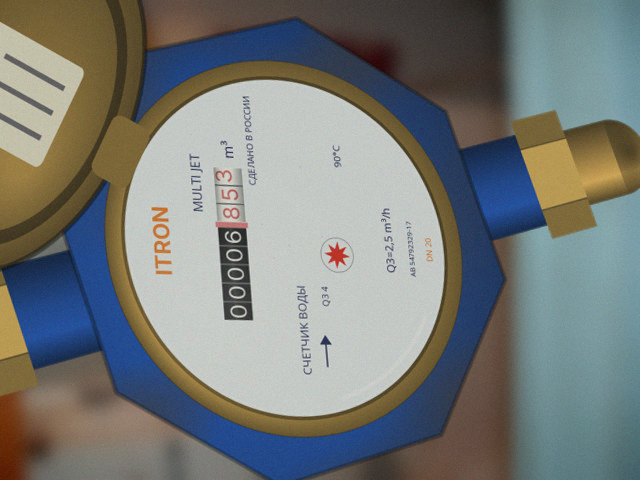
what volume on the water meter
6.853 m³
